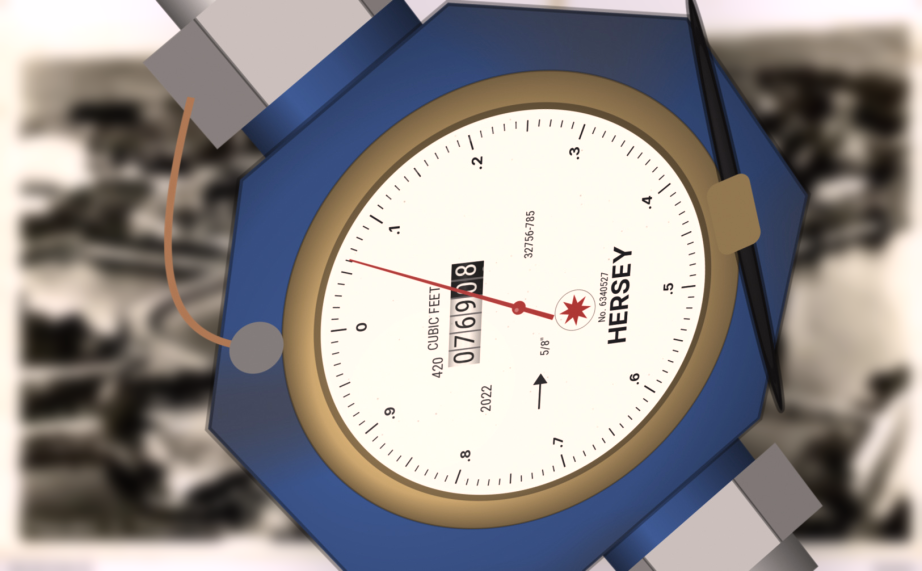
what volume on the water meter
76908.06 ft³
